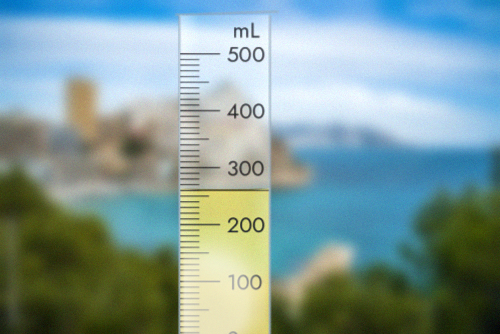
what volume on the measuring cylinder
260 mL
